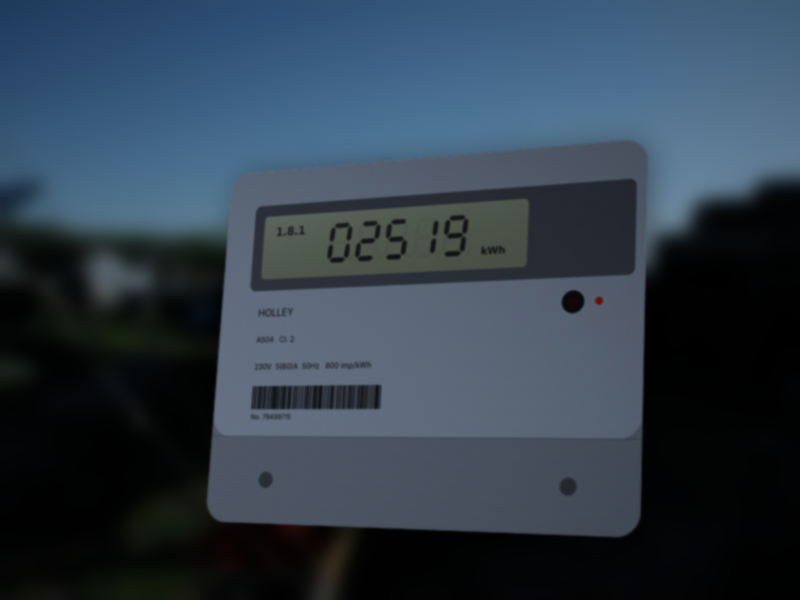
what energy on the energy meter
2519 kWh
